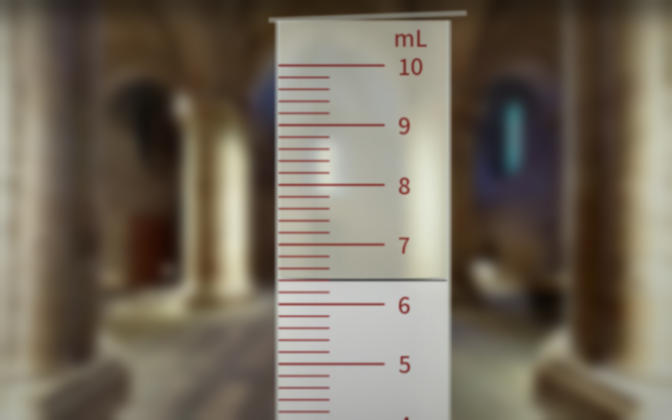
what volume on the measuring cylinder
6.4 mL
